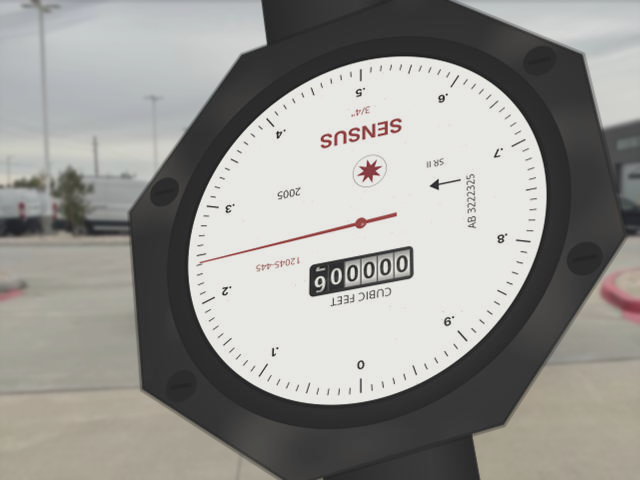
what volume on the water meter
6.24 ft³
